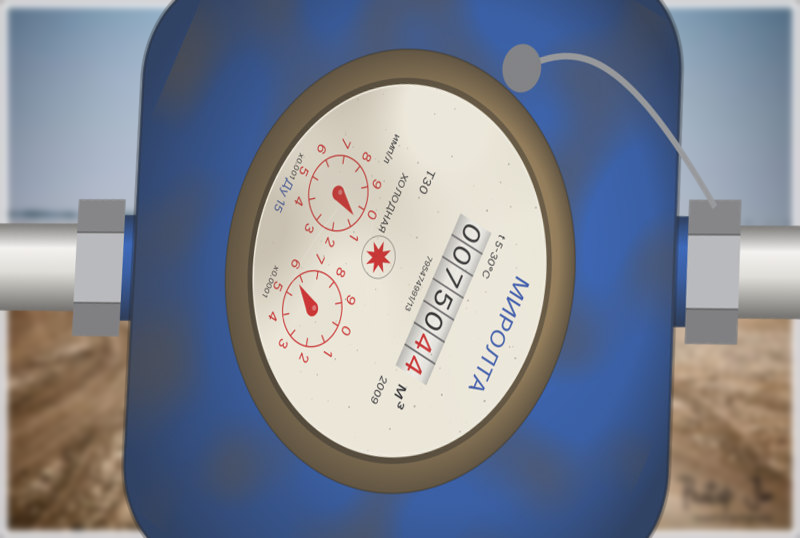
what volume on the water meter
750.4405 m³
